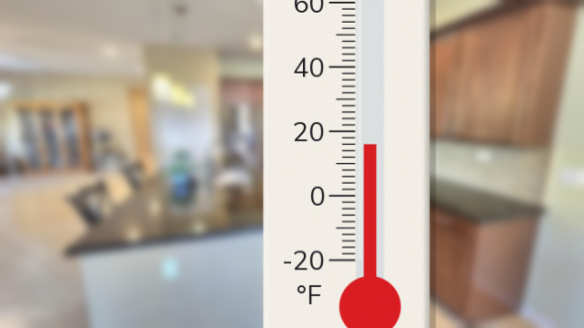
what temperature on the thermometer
16 °F
